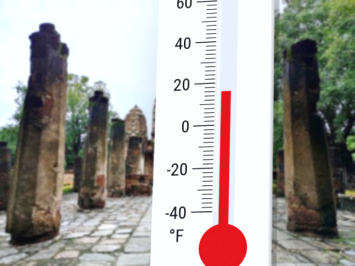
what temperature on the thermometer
16 °F
